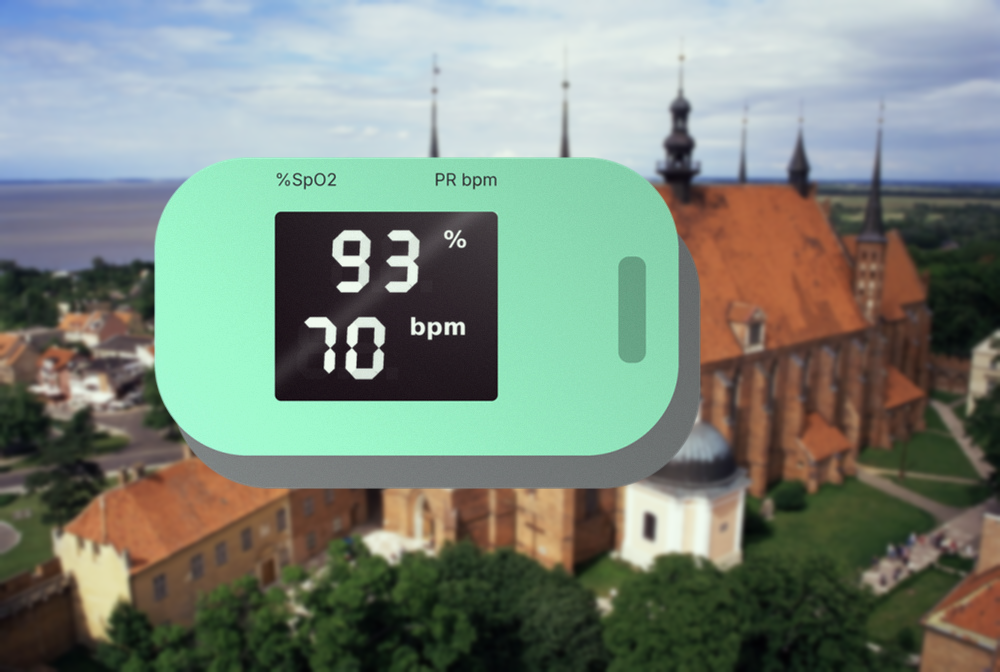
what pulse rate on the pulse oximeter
70 bpm
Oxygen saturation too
93 %
